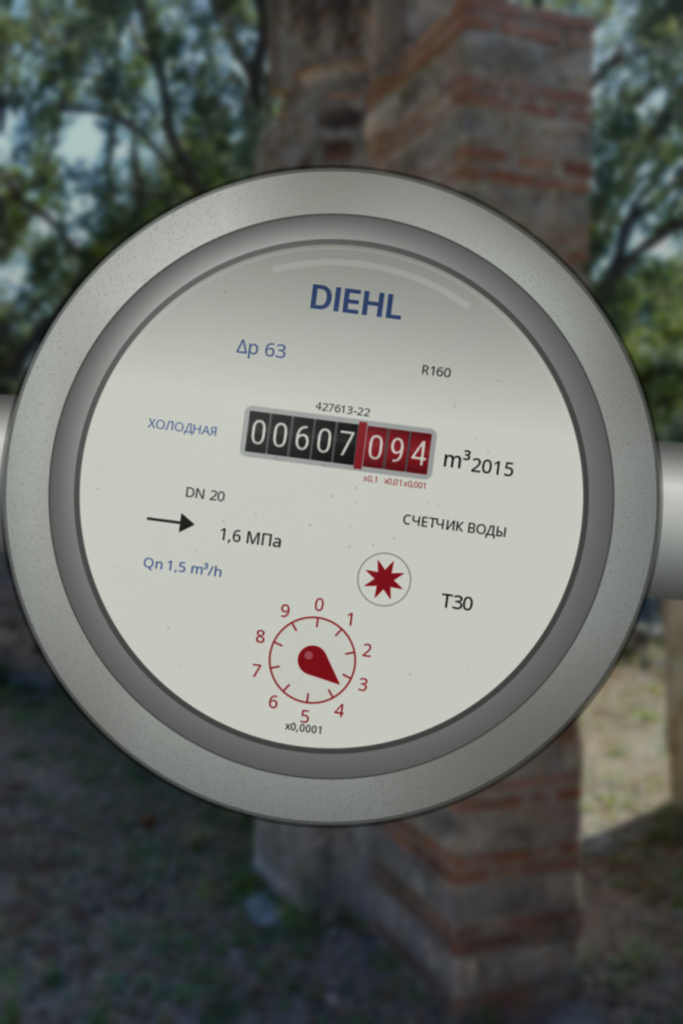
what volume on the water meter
607.0943 m³
